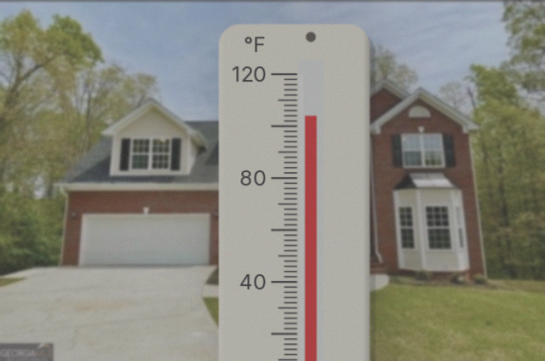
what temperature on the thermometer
104 °F
